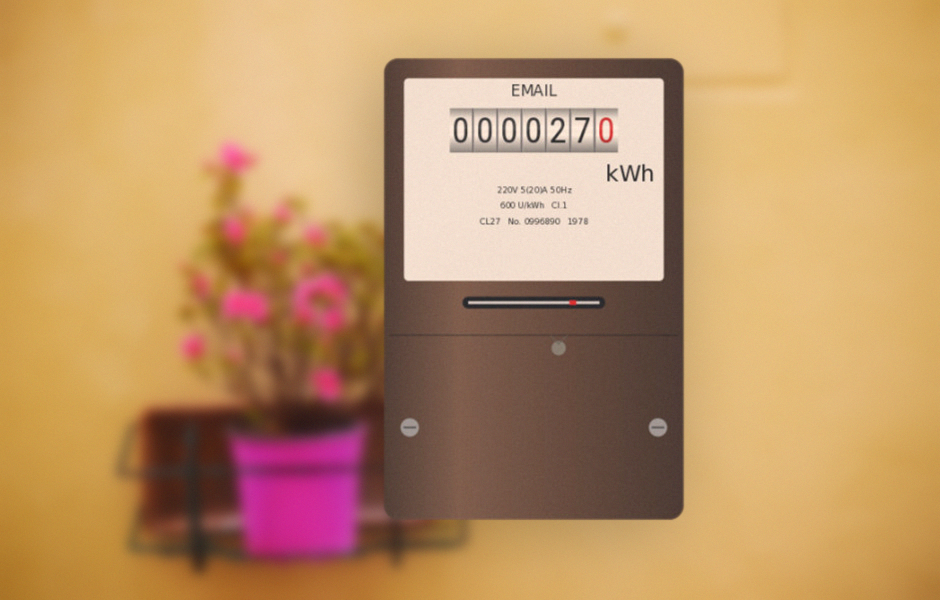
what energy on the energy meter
27.0 kWh
